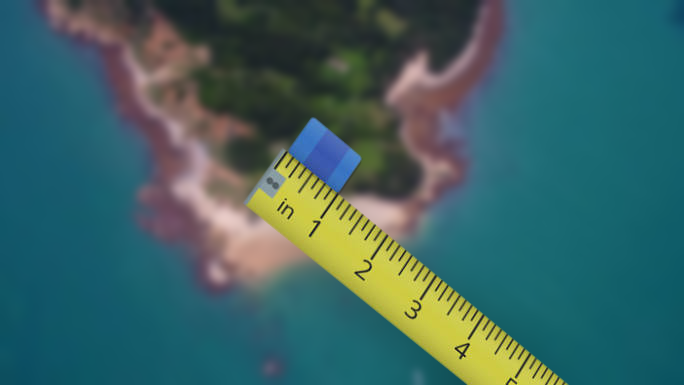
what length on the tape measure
1 in
